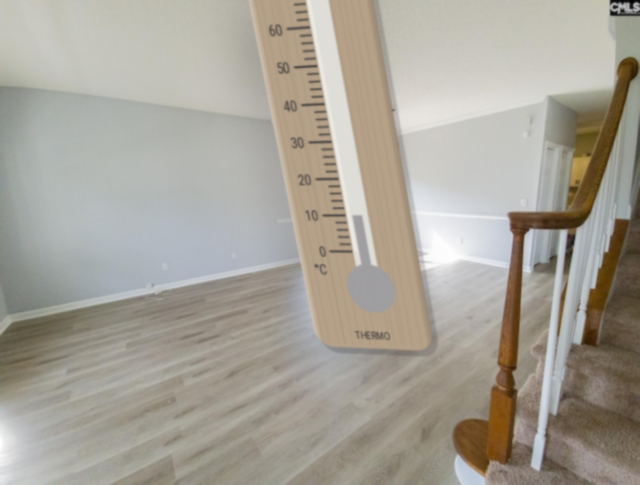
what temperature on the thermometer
10 °C
